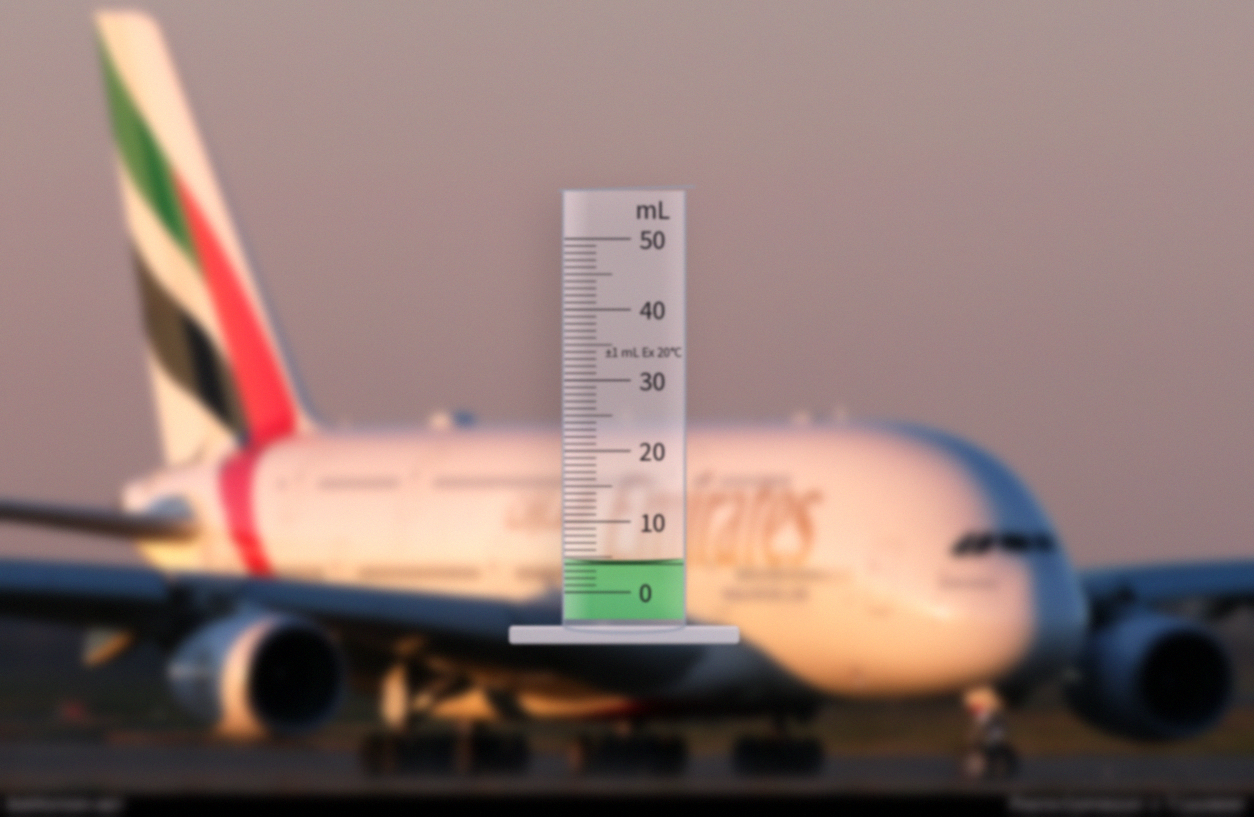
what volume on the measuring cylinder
4 mL
